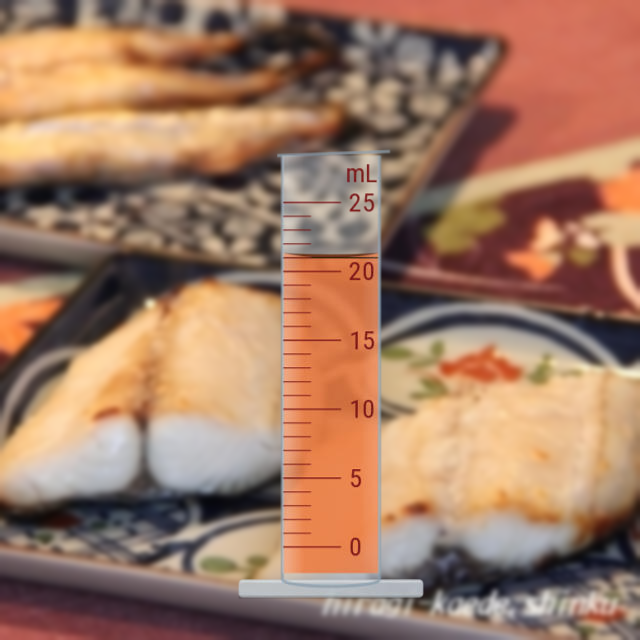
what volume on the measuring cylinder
21 mL
